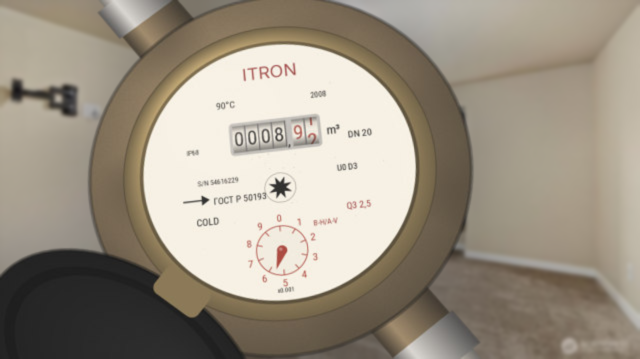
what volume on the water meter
8.915 m³
